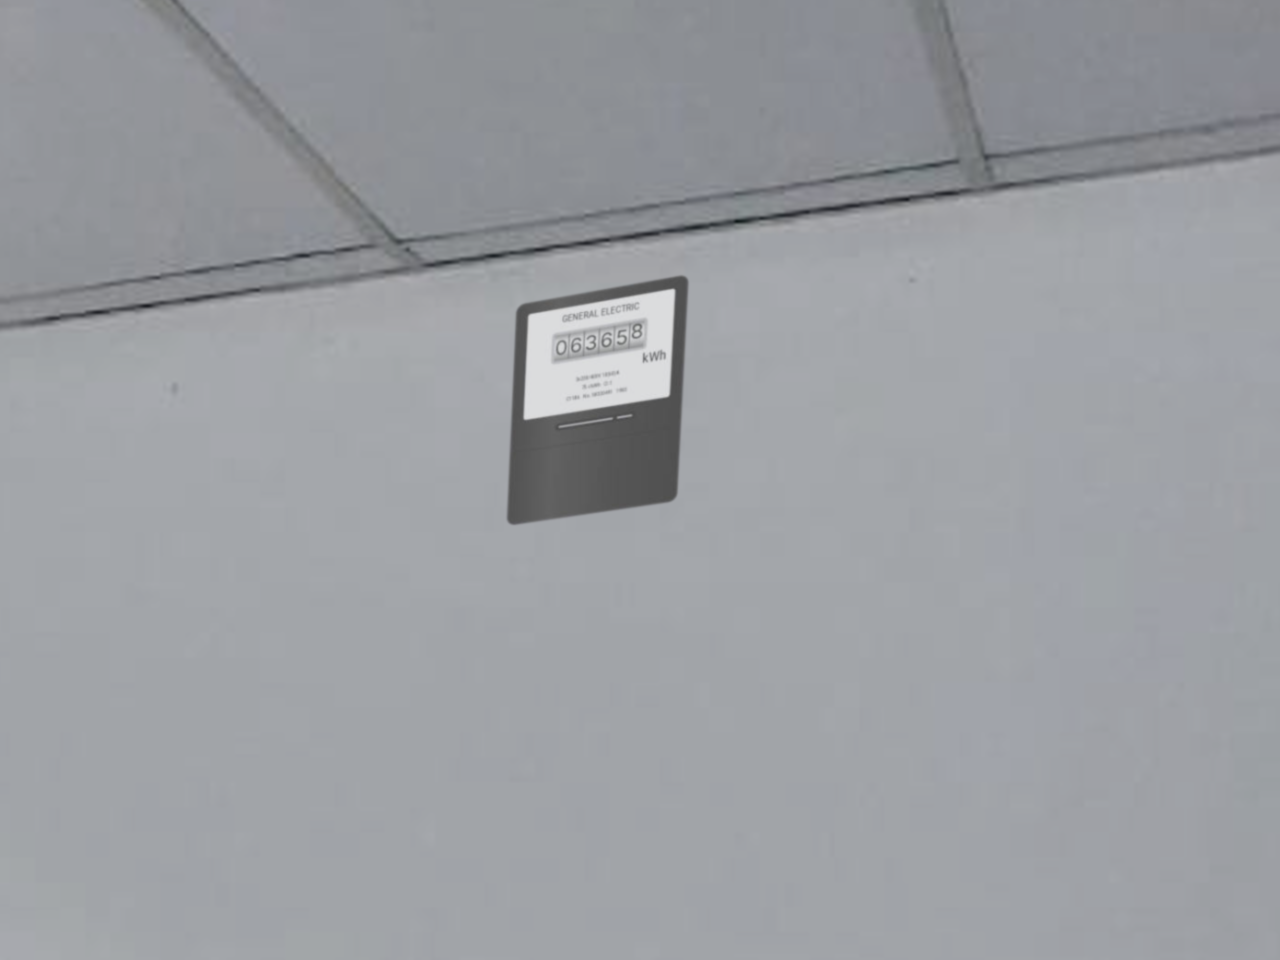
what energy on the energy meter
63658 kWh
